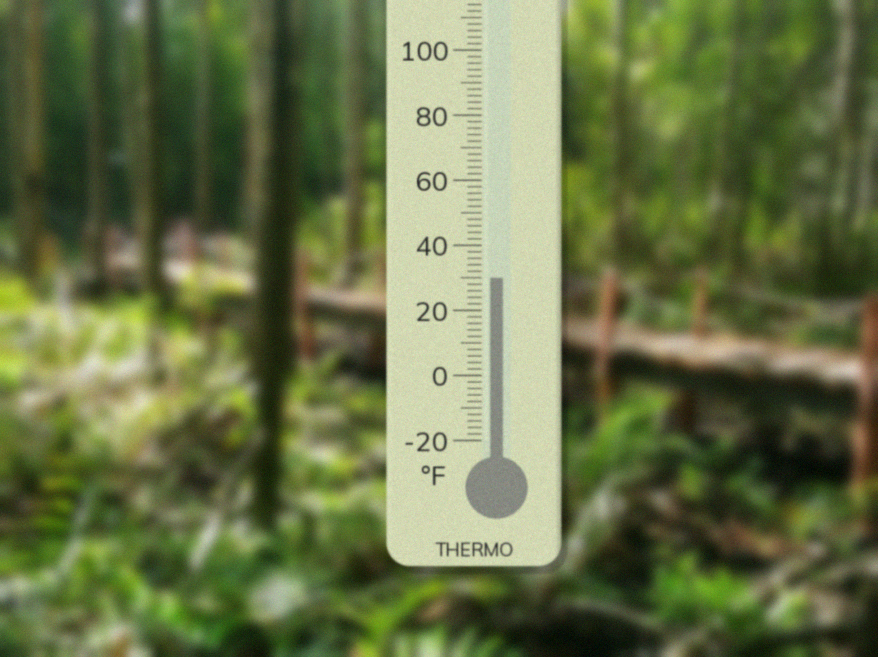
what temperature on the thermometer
30 °F
